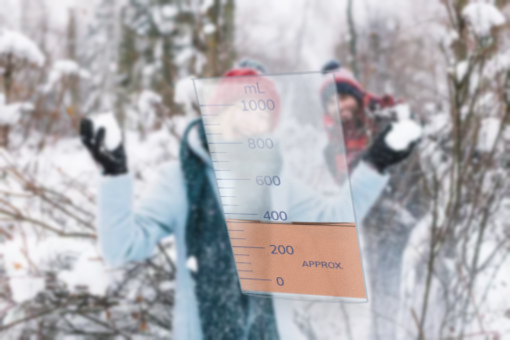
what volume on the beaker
350 mL
